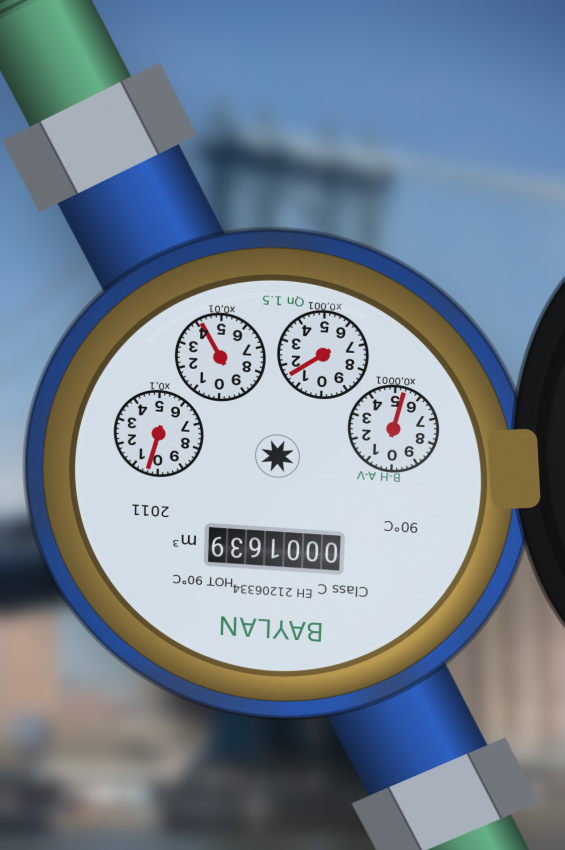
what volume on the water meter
1639.0415 m³
